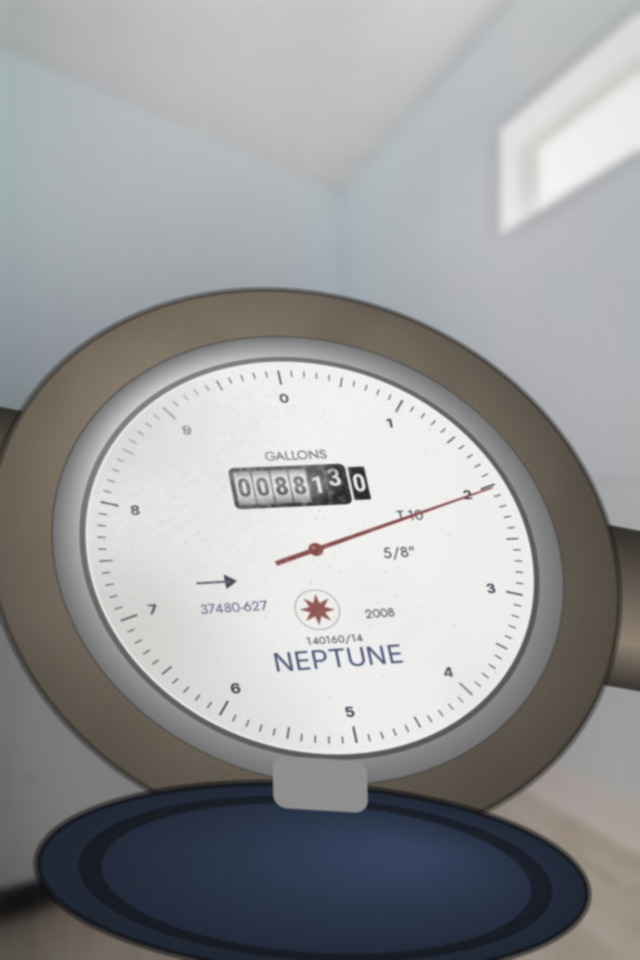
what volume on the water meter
88132.0 gal
